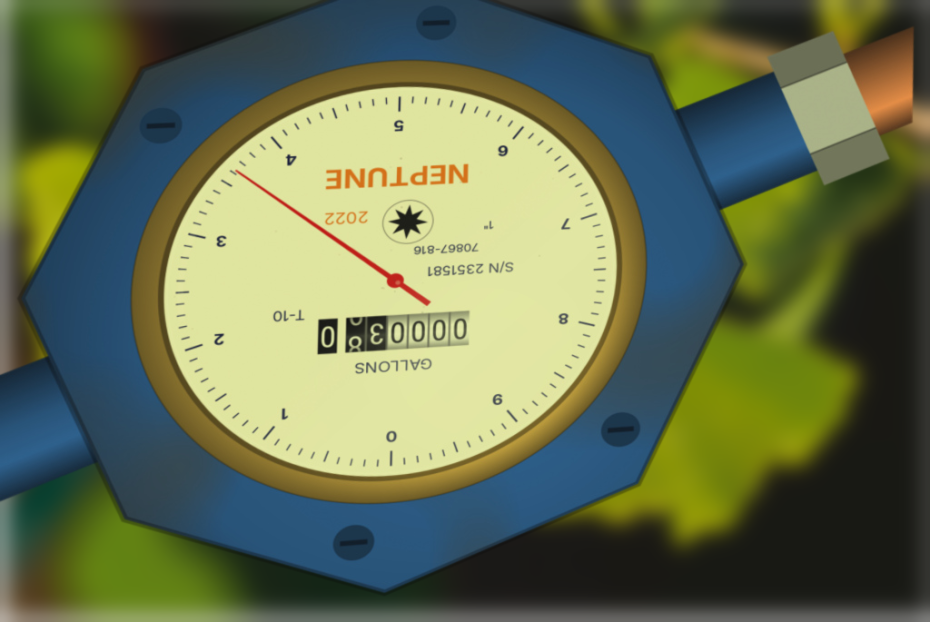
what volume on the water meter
383.6 gal
